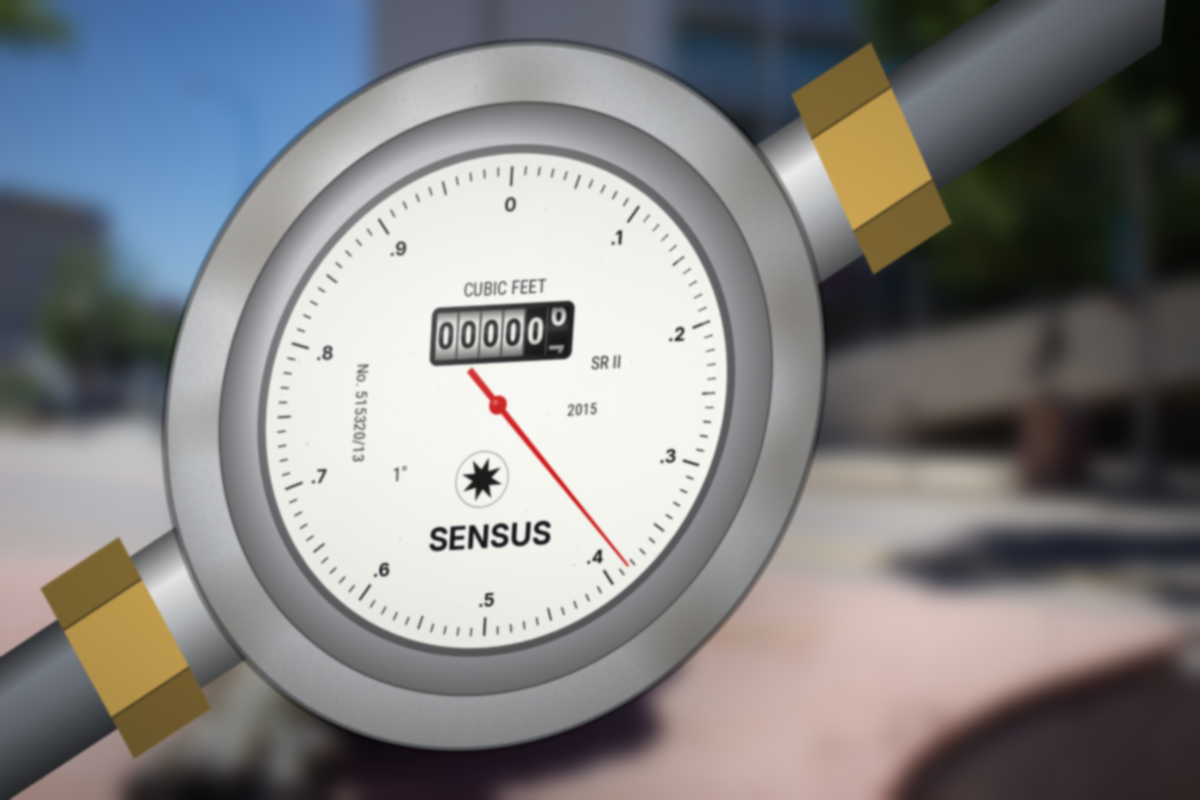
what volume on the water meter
6.38 ft³
